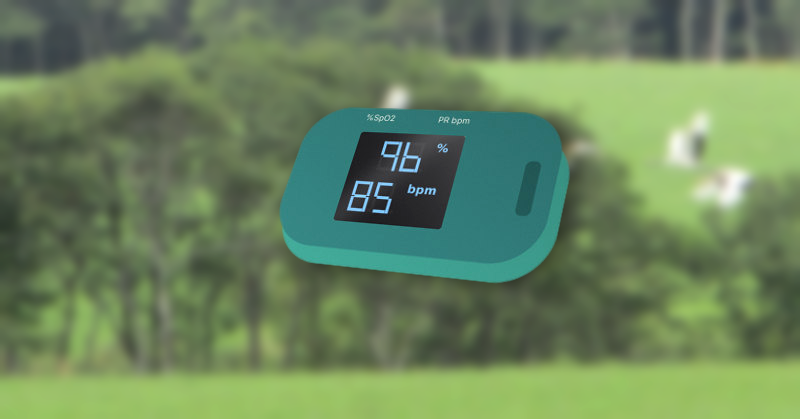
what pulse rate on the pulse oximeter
85 bpm
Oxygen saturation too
96 %
